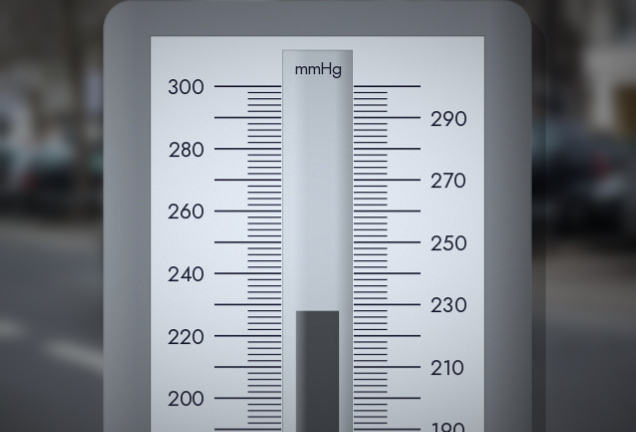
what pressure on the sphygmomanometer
228 mmHg
